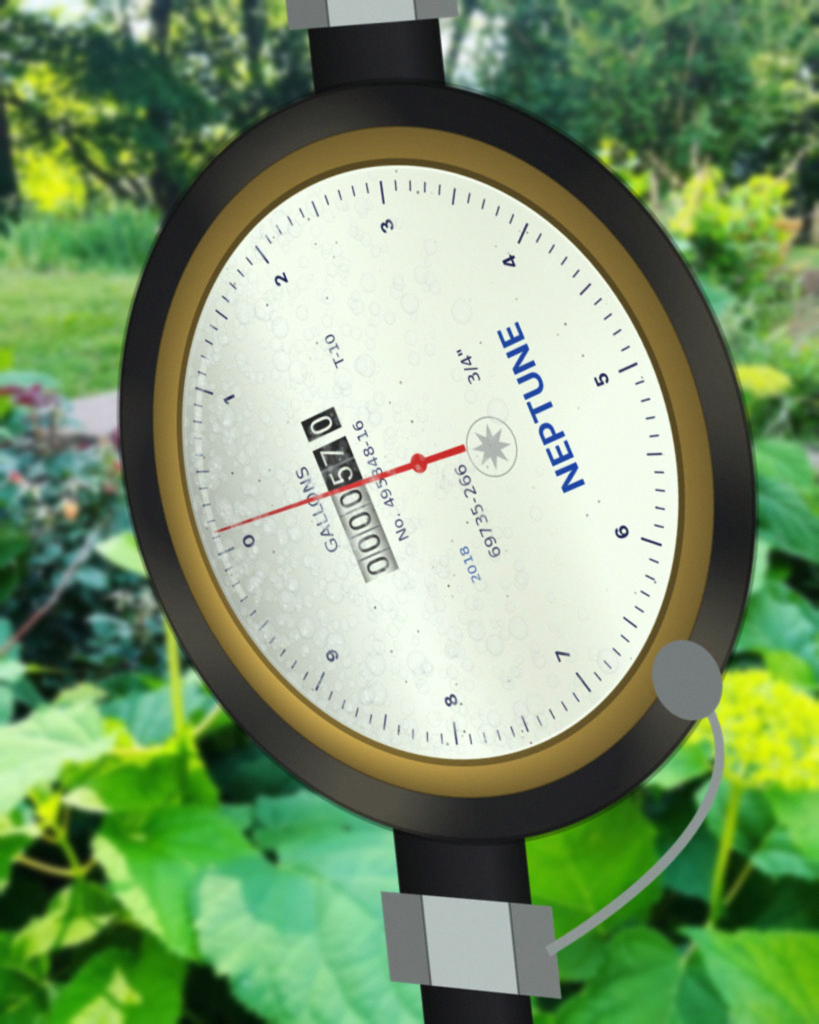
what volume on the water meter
570.1 gal
